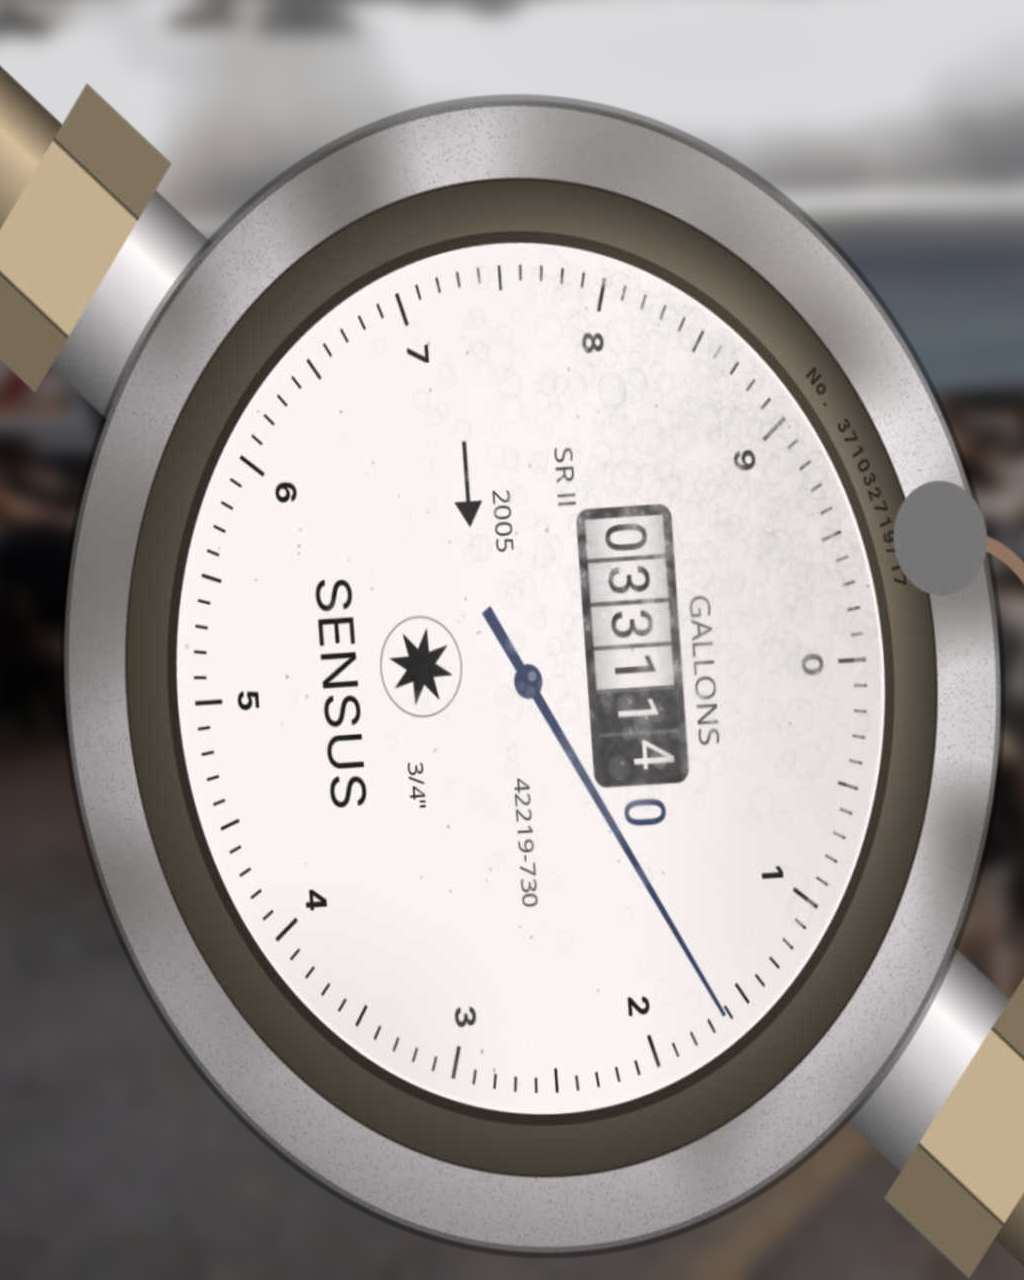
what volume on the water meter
331141.6 gal
